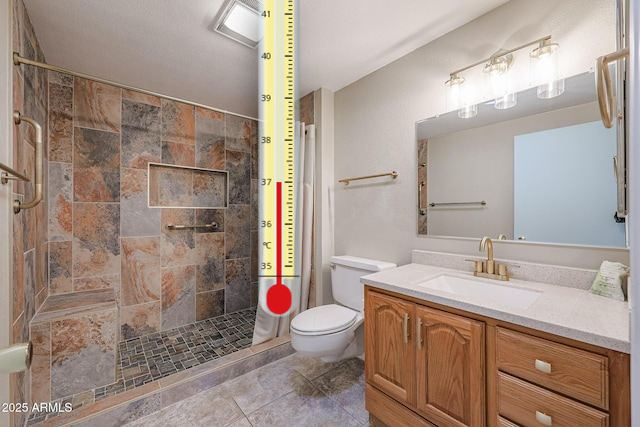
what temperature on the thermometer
37 °C
